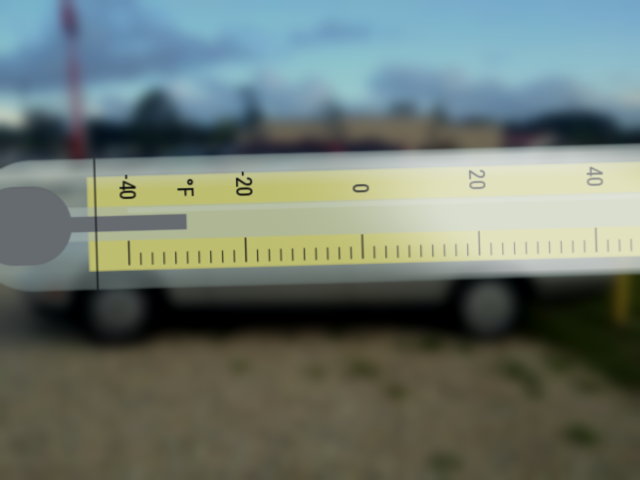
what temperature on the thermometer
-30 °F
